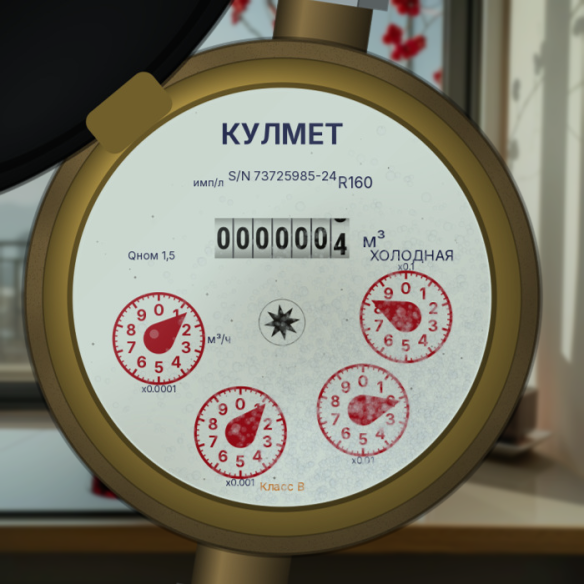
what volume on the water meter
3.8211 m³
